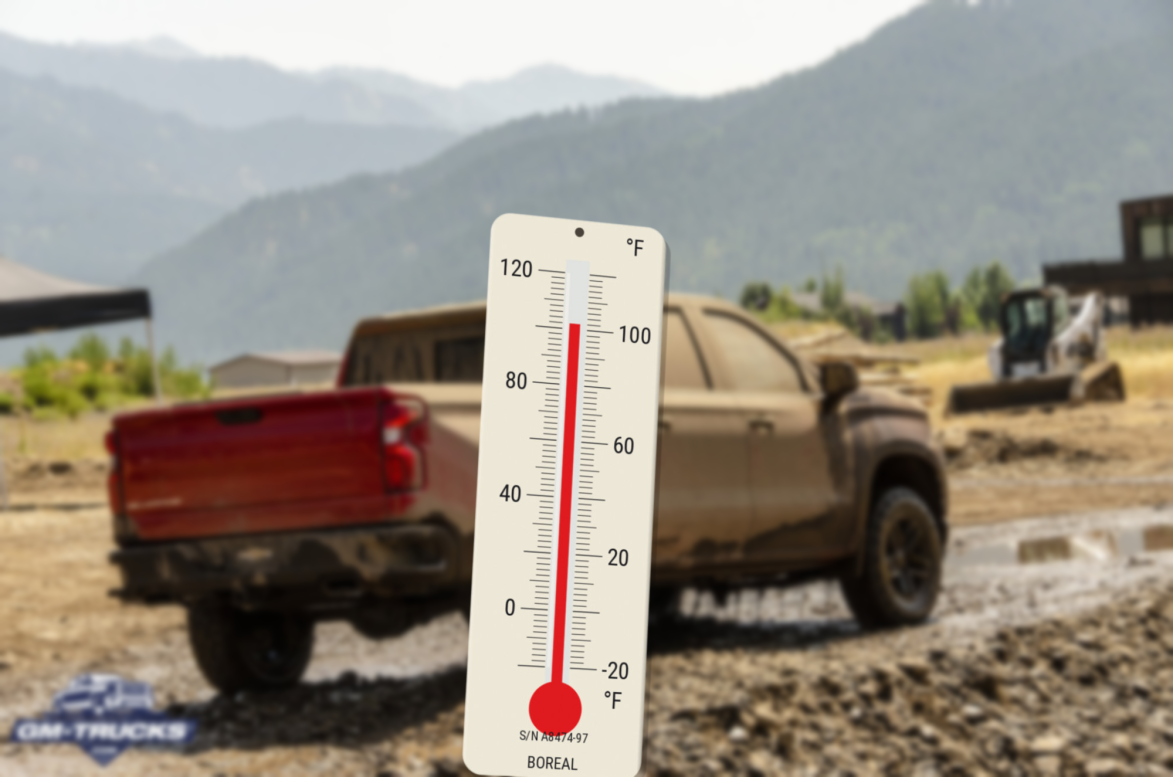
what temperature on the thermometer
102 °F
